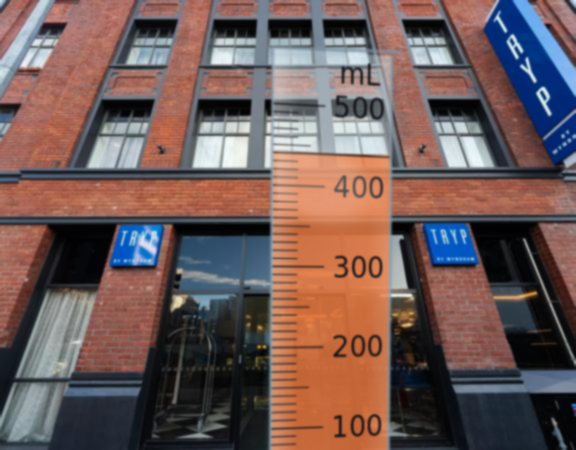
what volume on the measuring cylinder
440 mL
